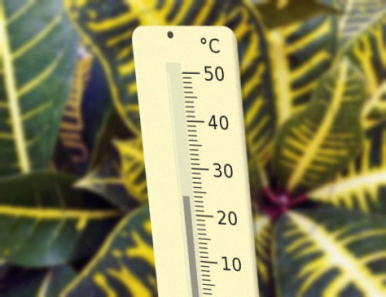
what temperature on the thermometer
24 °C
